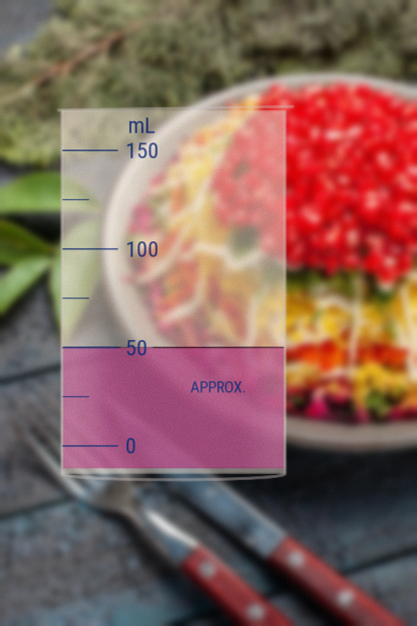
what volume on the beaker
50 mL
